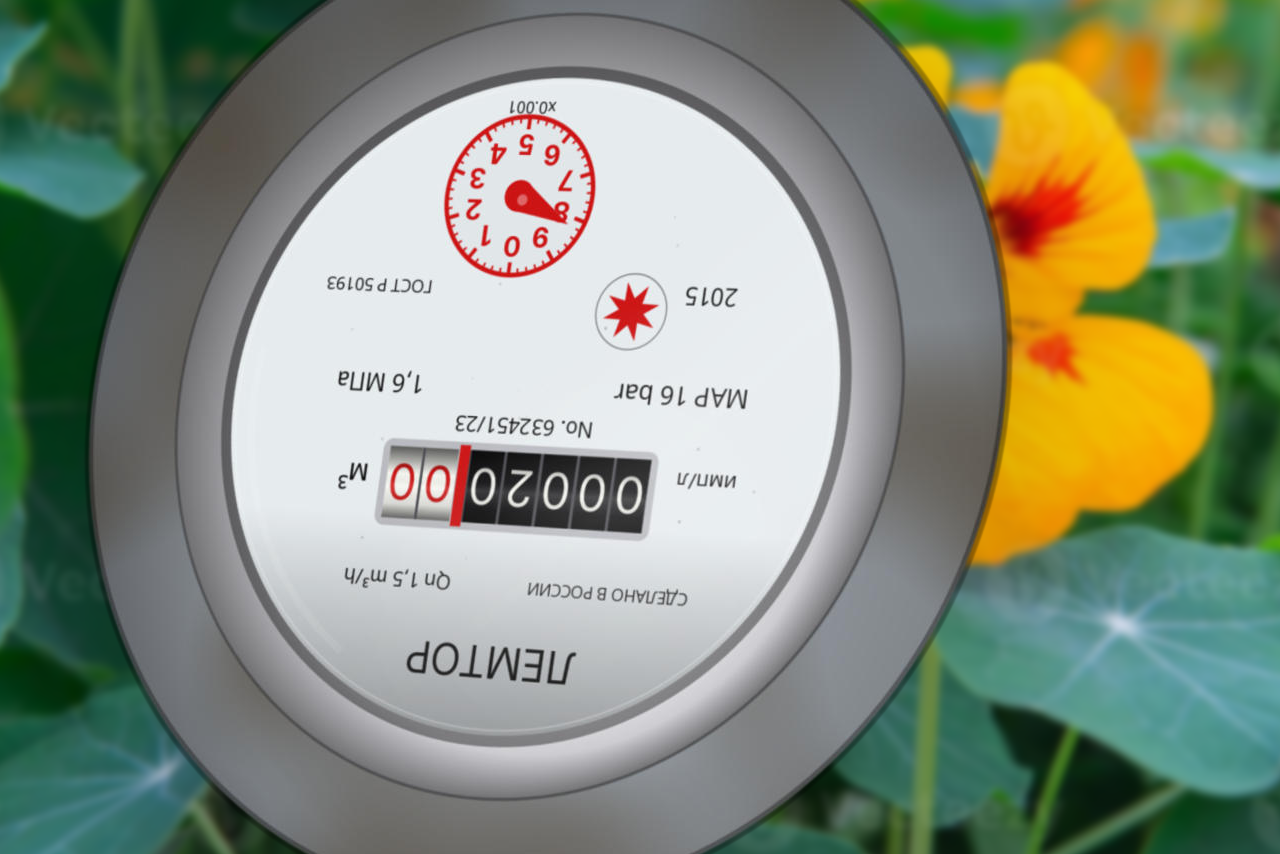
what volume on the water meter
20.008 m³
